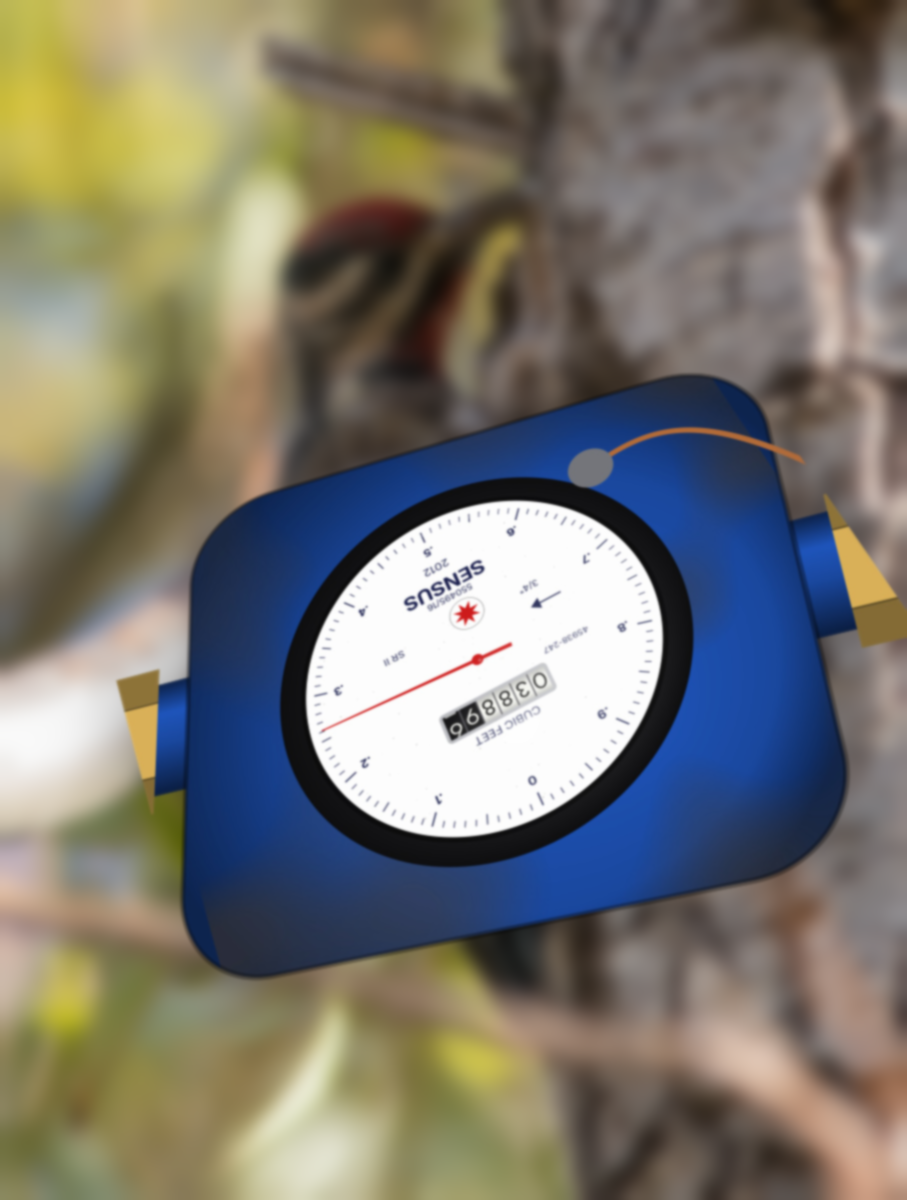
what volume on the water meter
38896.26 ft³
